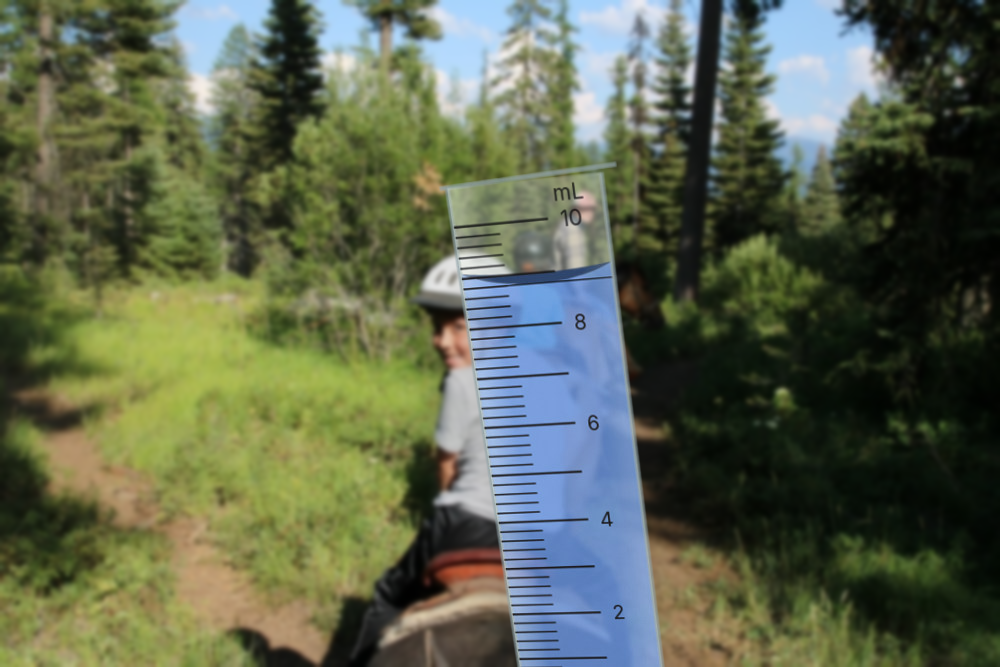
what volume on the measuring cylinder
8.8 mL
